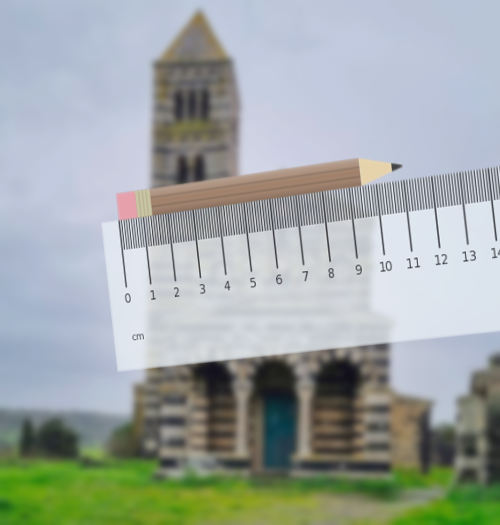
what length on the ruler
11 cm
